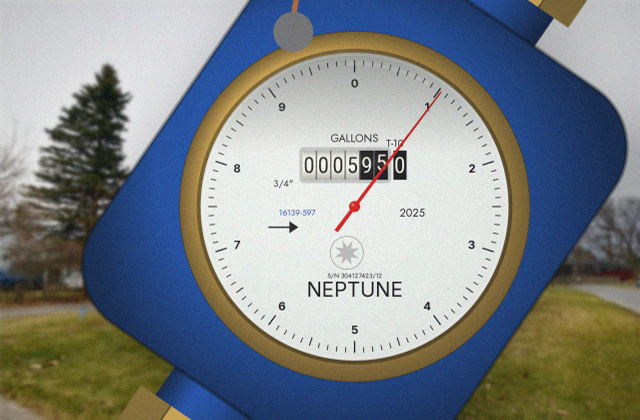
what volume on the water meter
5951.0 gal
